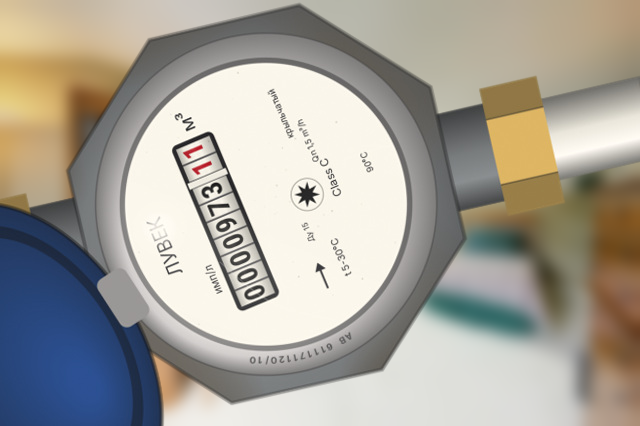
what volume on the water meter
973.11 m³
